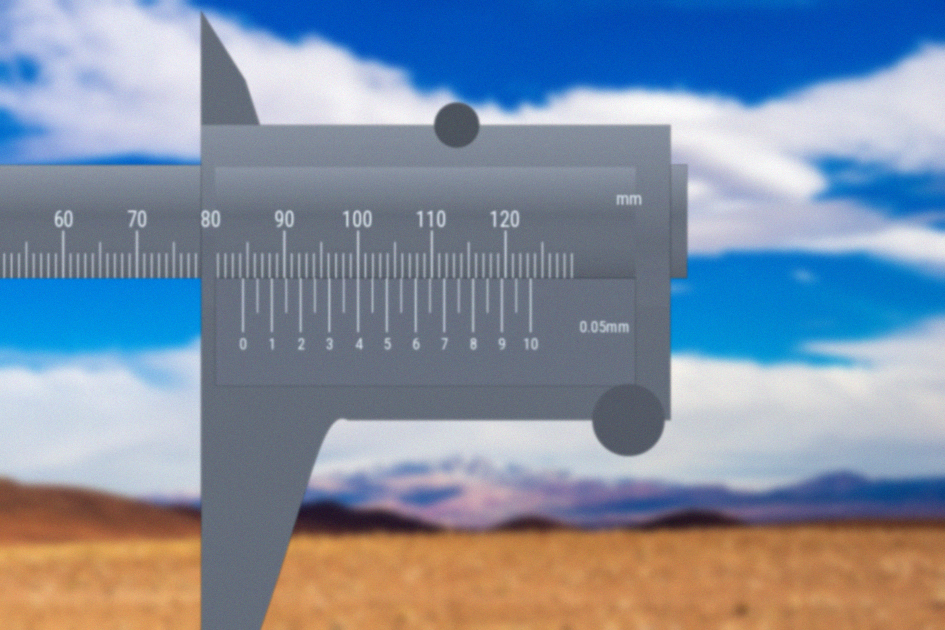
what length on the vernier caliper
84.4 mm
